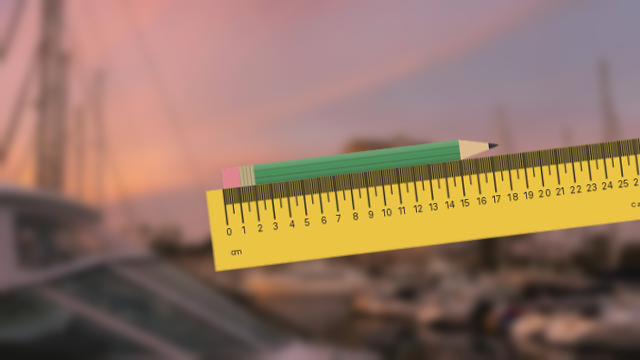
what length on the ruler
17.5 cm
